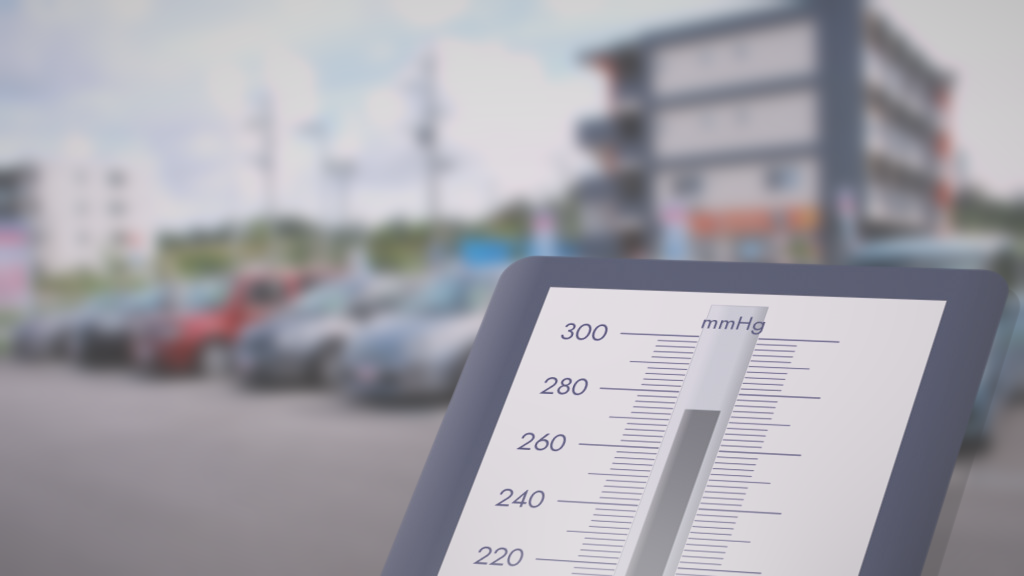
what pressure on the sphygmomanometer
274 mmHg
